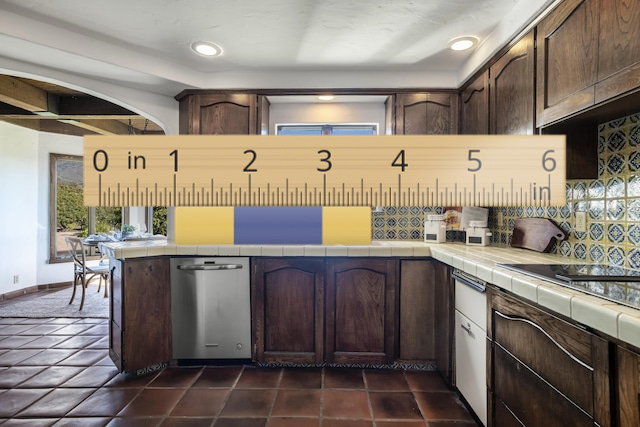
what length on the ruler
2.625 in
